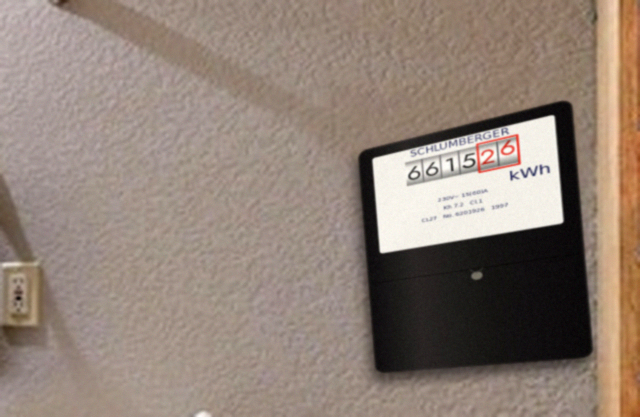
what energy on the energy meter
6615.26 kWh
